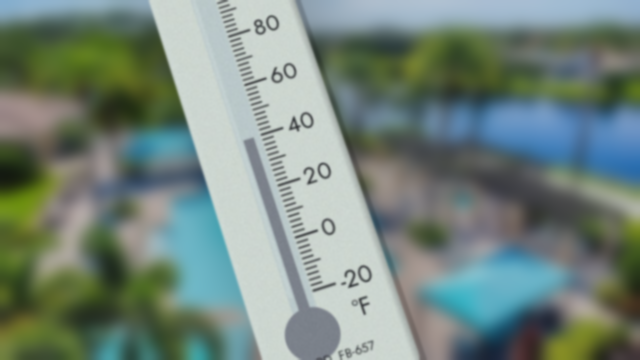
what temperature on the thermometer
40 °F
